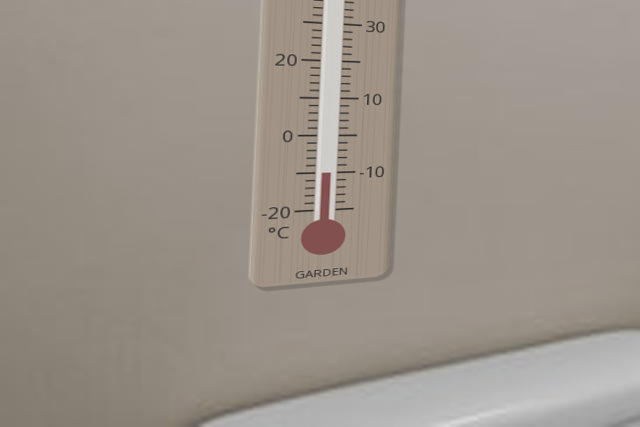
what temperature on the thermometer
-10 °C
